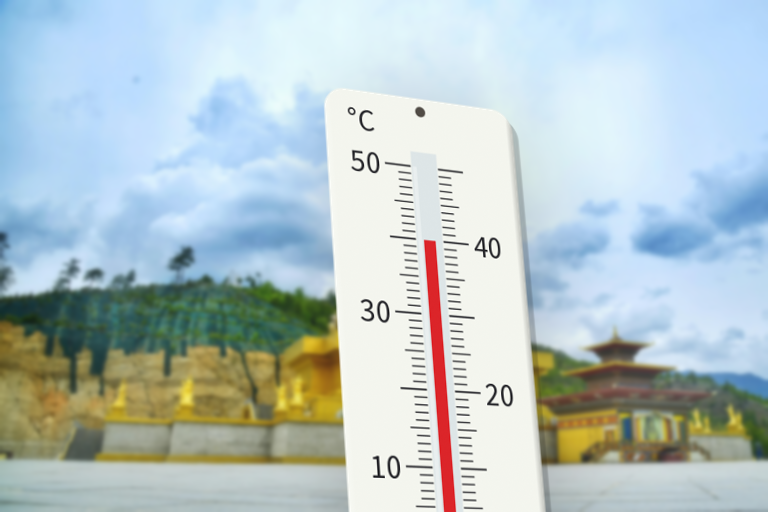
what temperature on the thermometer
40 °C
